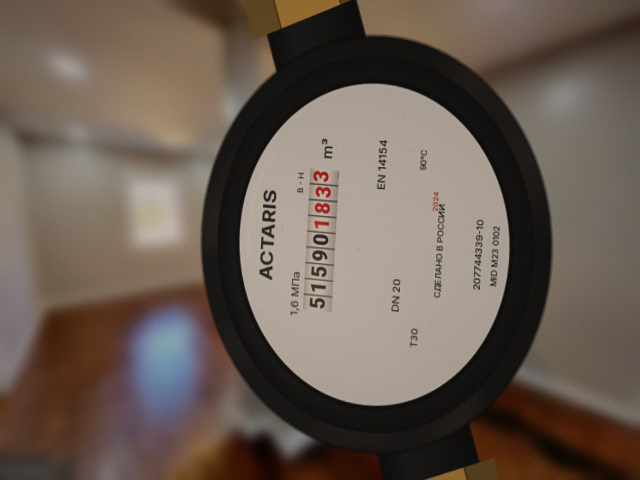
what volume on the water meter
51590.1833 m³
